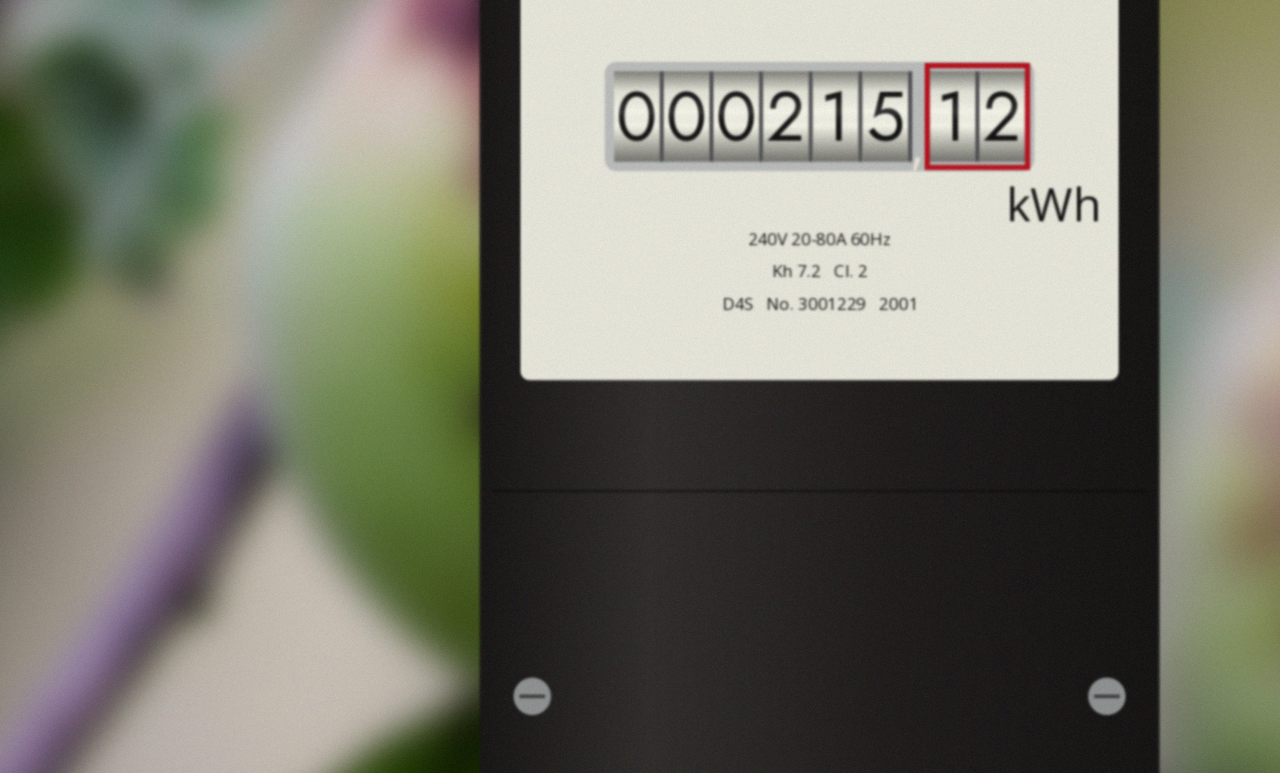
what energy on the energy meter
215.12 kWh
